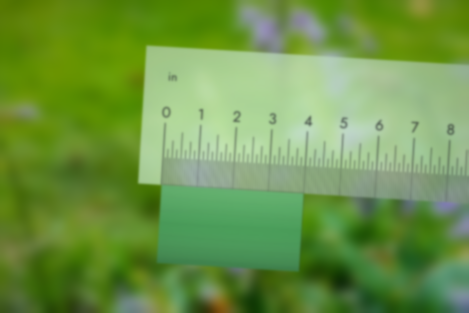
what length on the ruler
4 in
